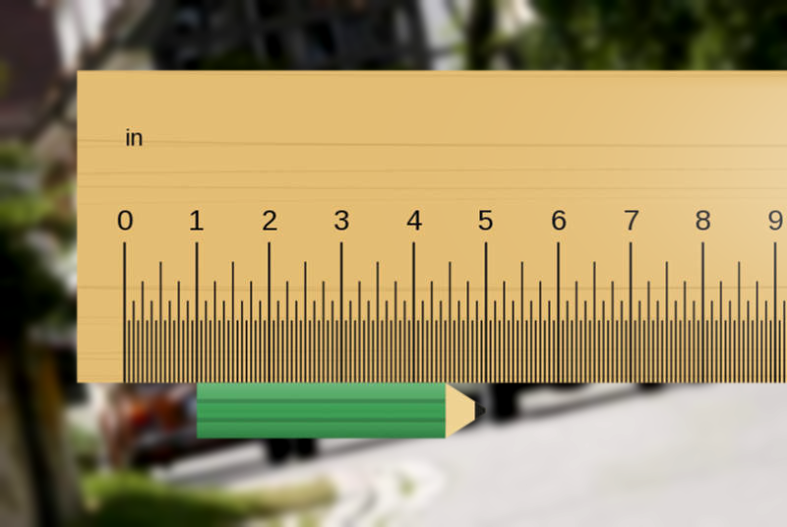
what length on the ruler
4 in
